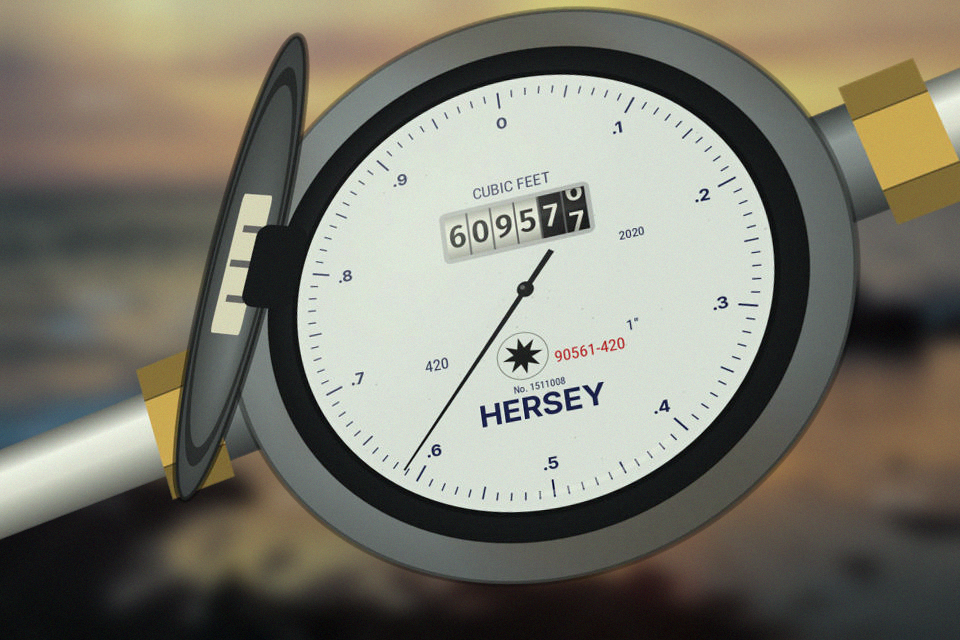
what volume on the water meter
609576.61 ft³
